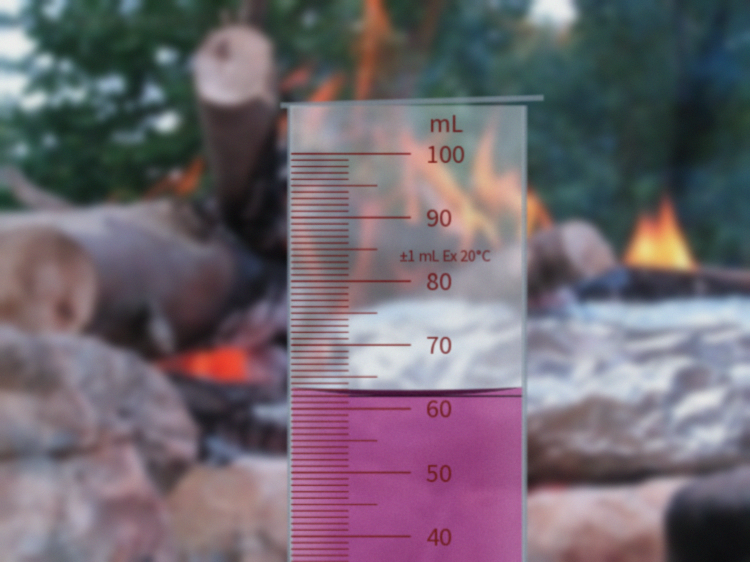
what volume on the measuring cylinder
62 mL
